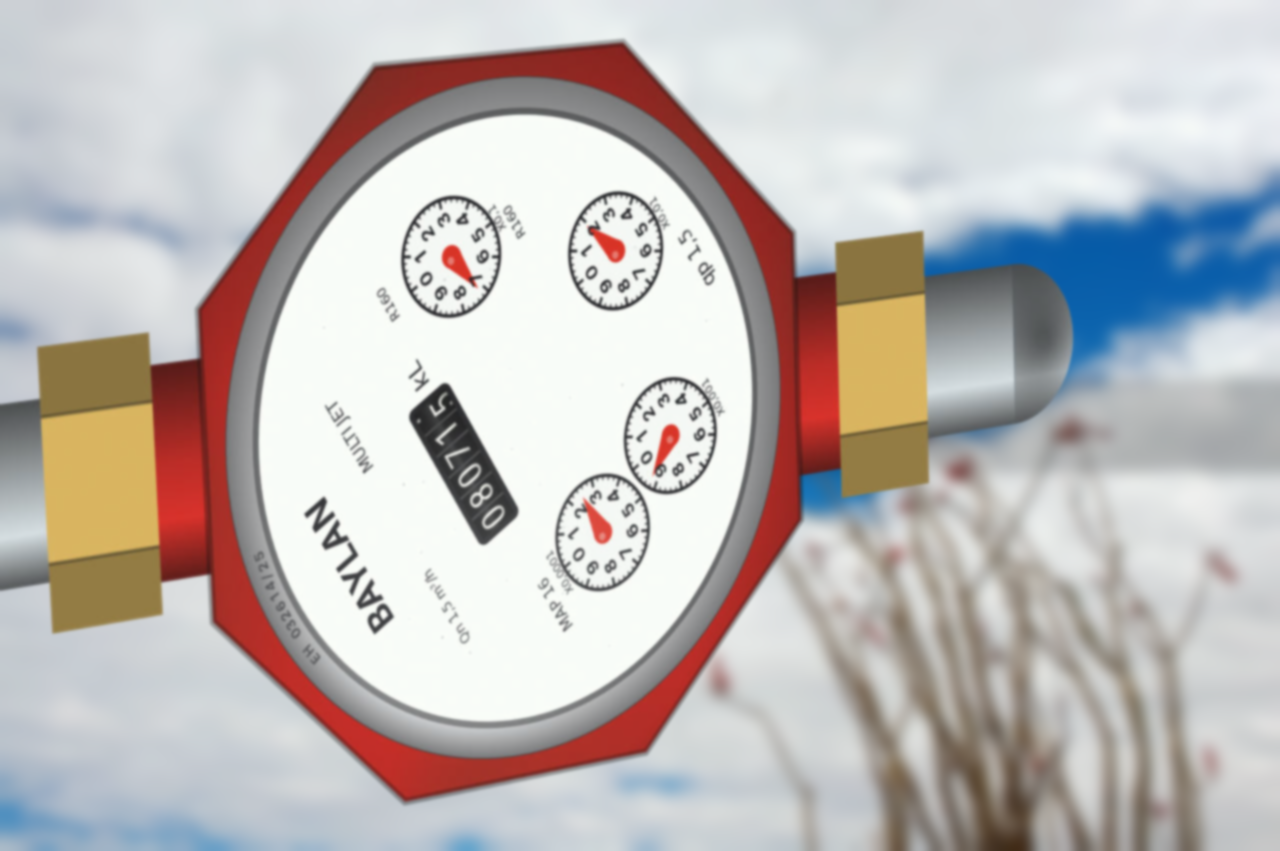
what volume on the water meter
80714.7192 kL
